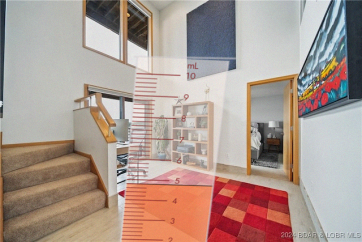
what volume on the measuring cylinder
4.8 mL
